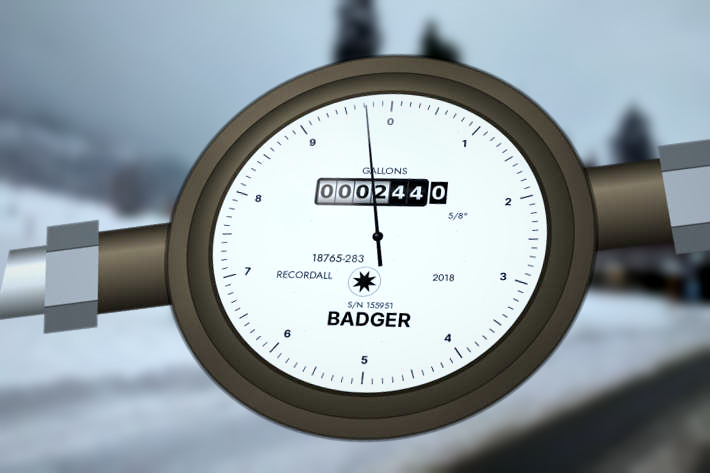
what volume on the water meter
2439.7 gal
